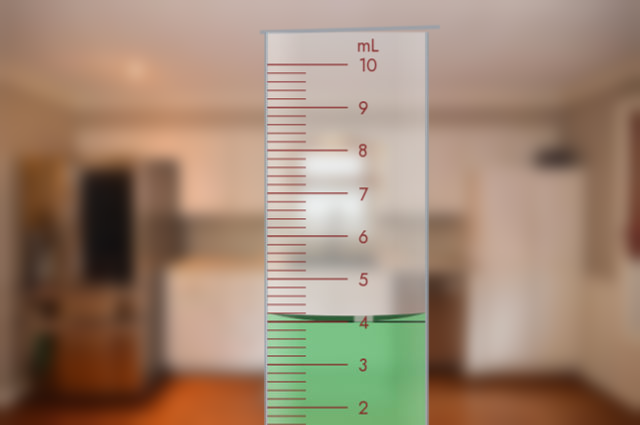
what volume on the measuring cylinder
4 mL
